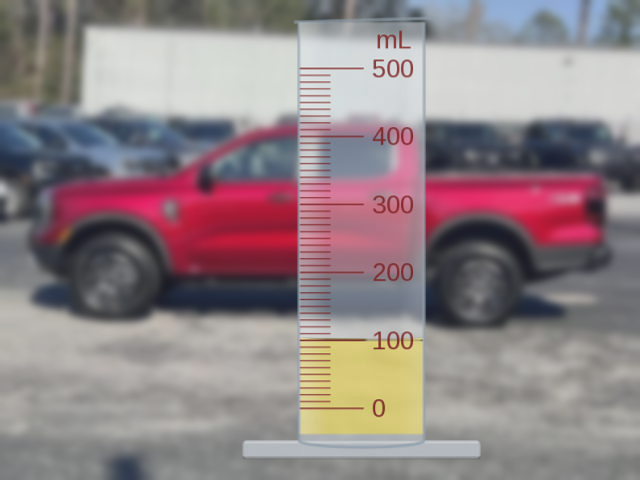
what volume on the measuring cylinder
100 mL
